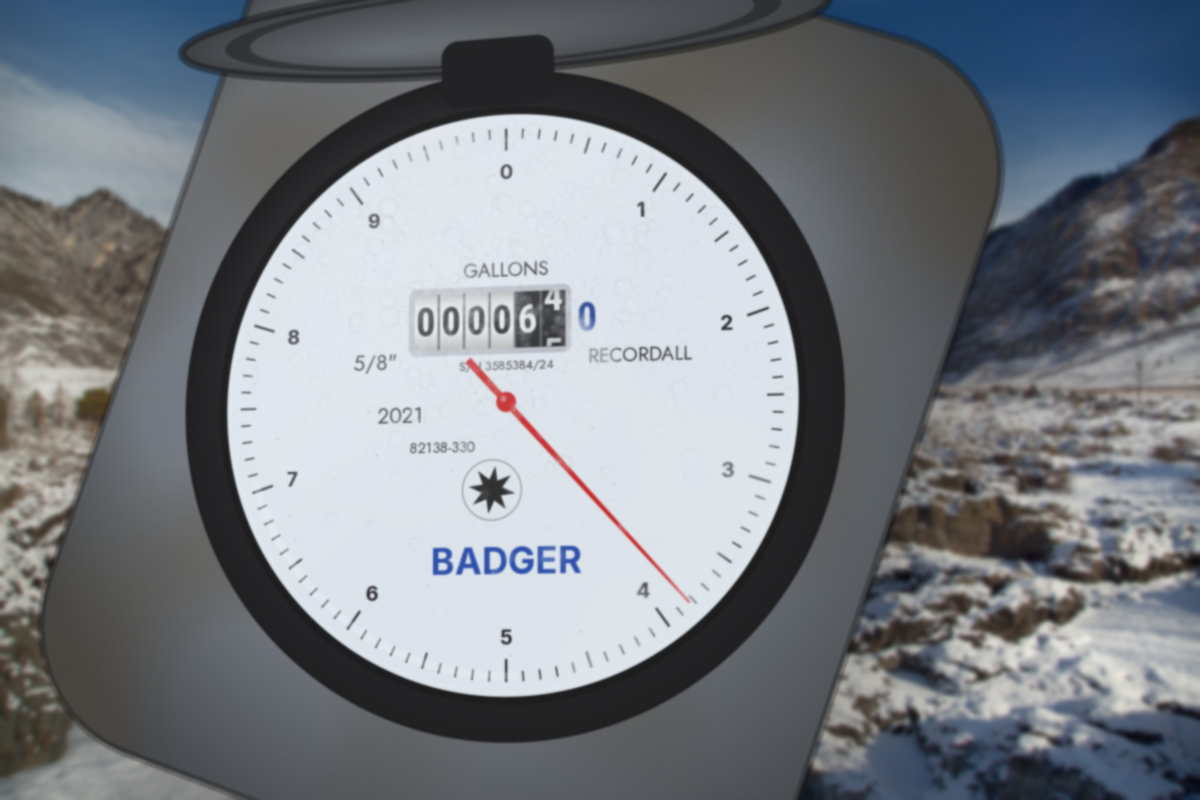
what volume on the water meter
643.8 gal
